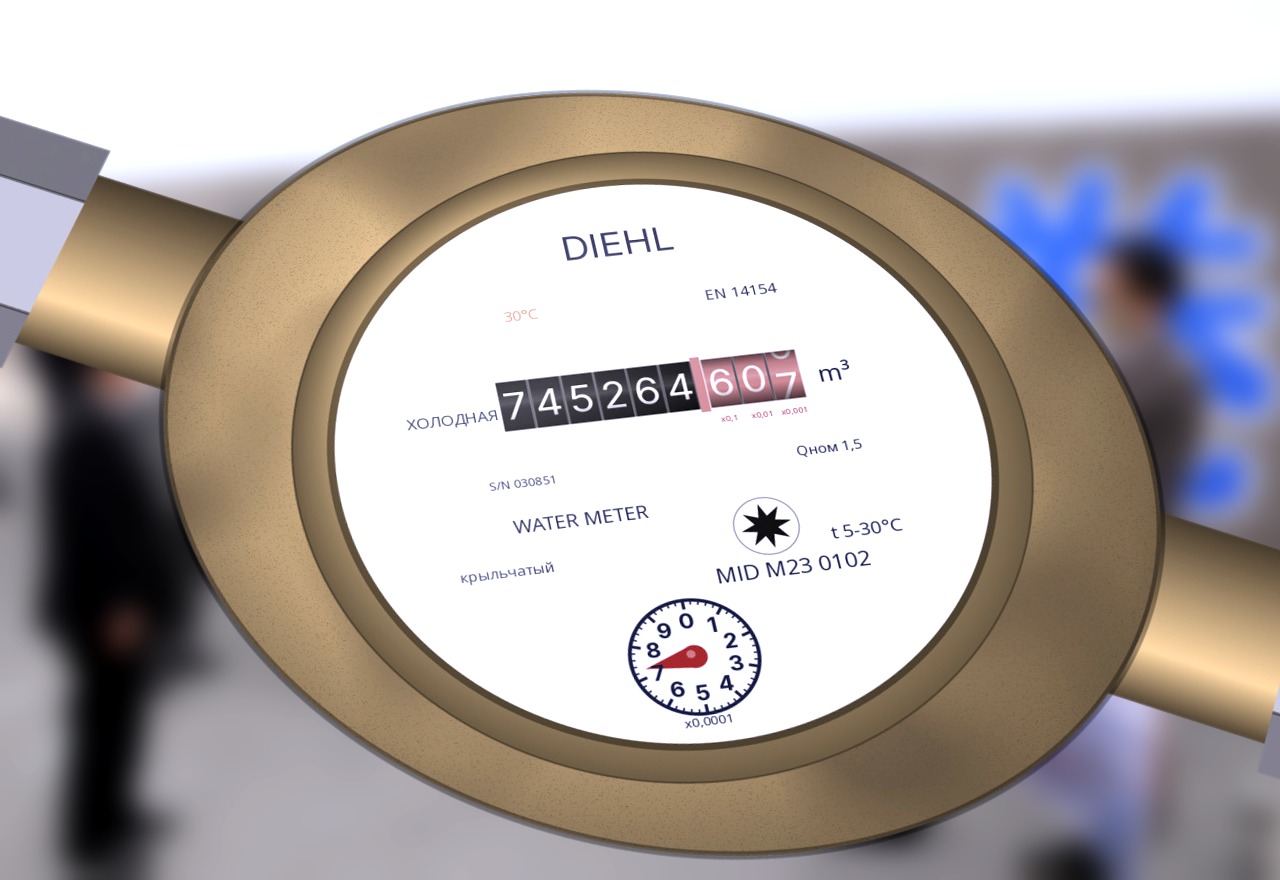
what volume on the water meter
745264.6067 m³
